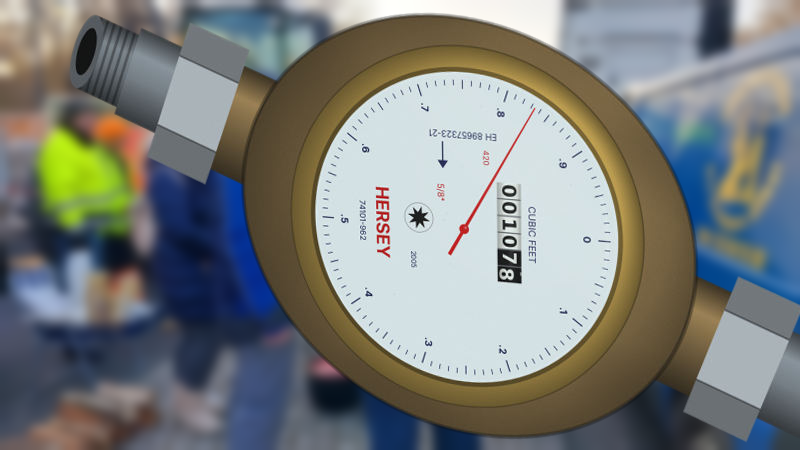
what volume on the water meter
1077.83 ft³
